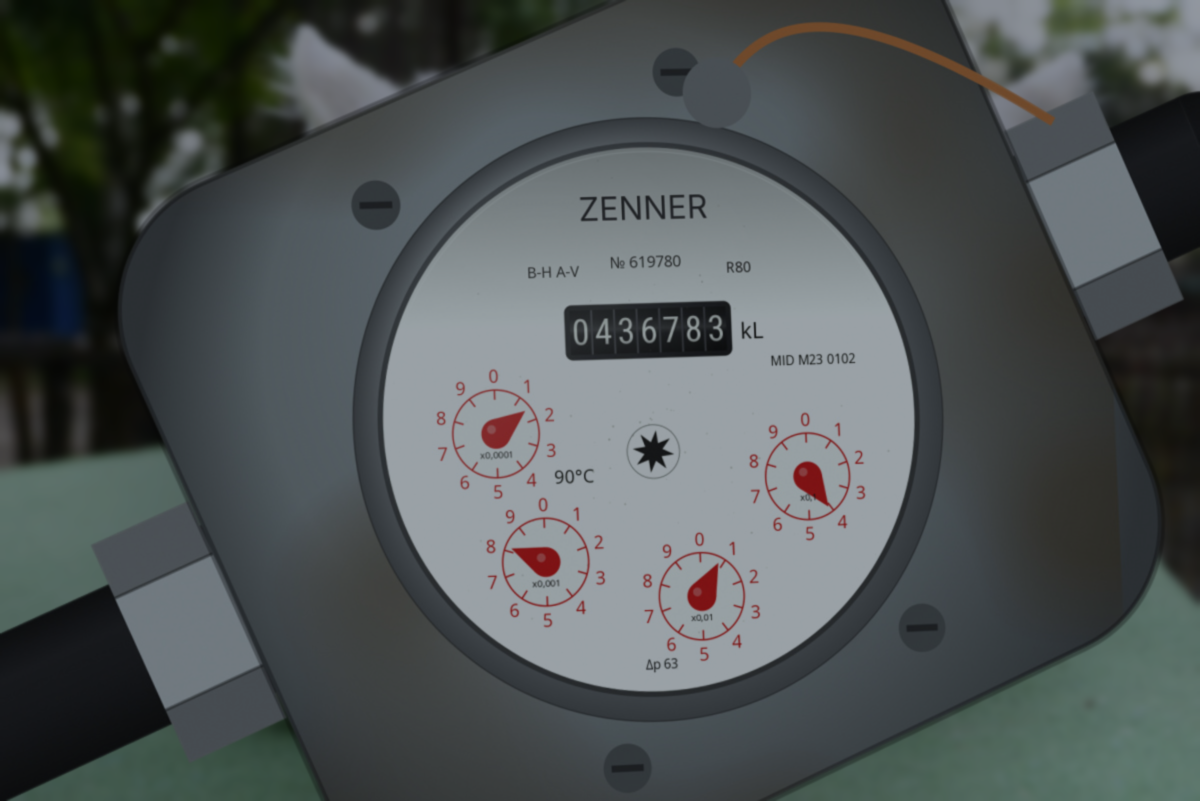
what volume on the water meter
436783.4081 kL
